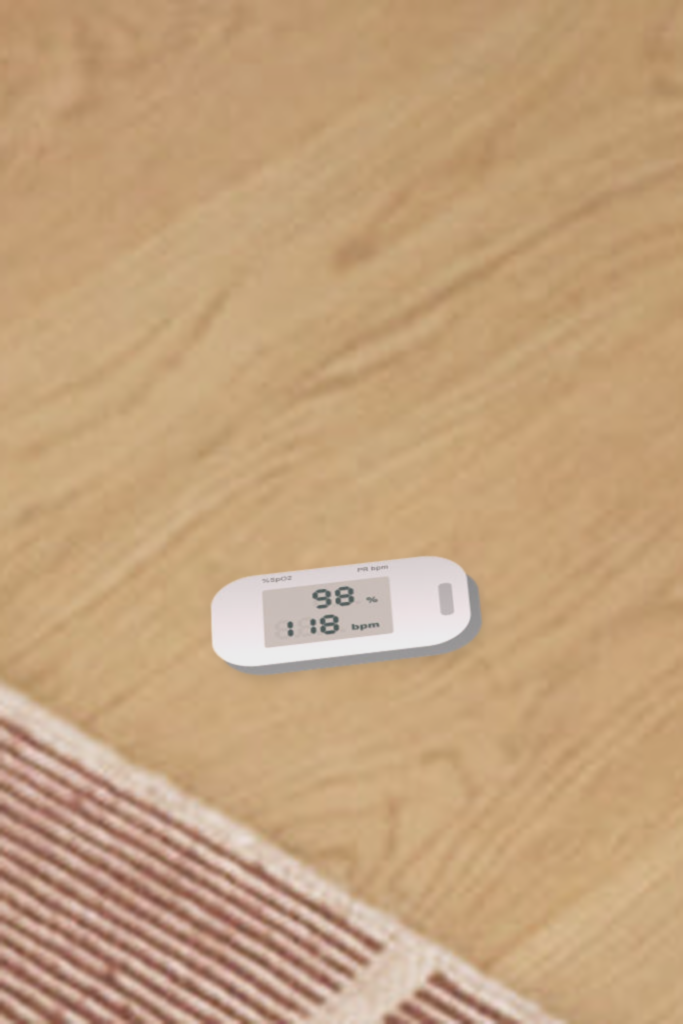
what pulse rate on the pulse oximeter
118 bpm
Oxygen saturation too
98 %
